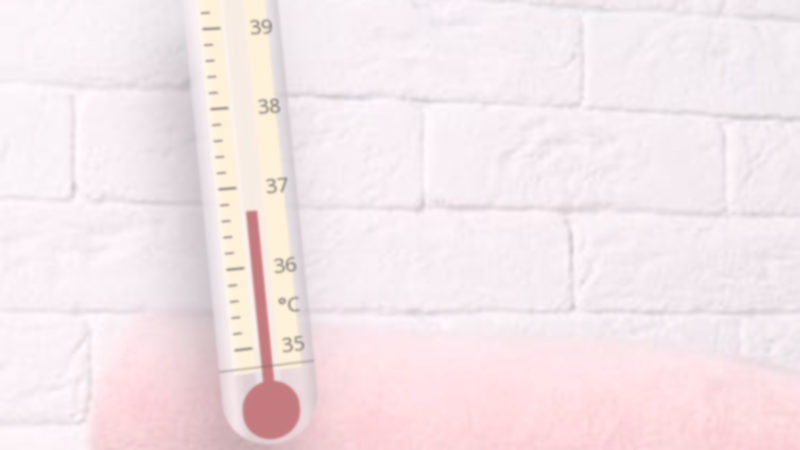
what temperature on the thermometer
36.7 °C
